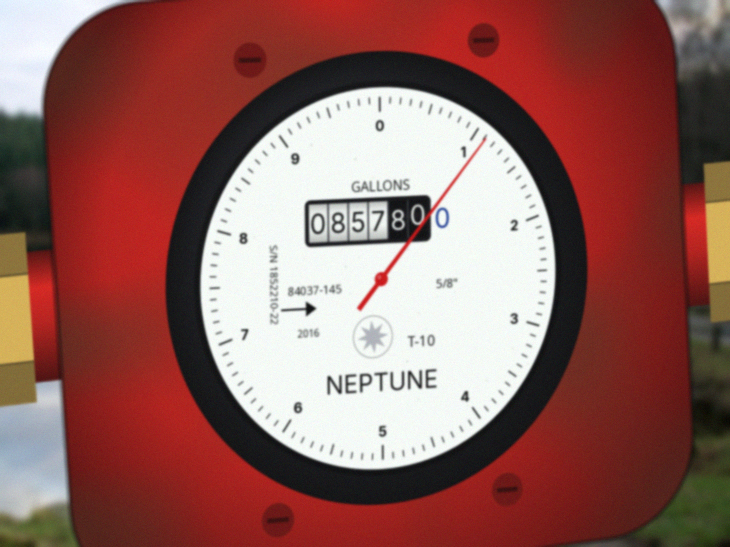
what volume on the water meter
857801.1 gal
